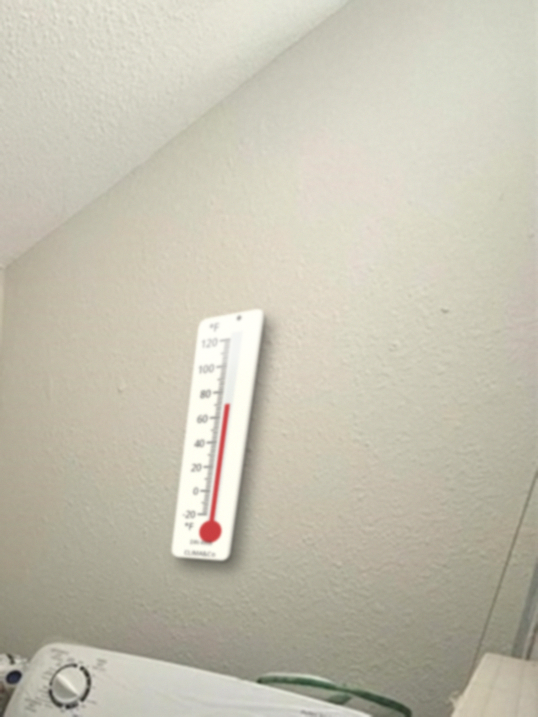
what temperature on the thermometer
70 °F
